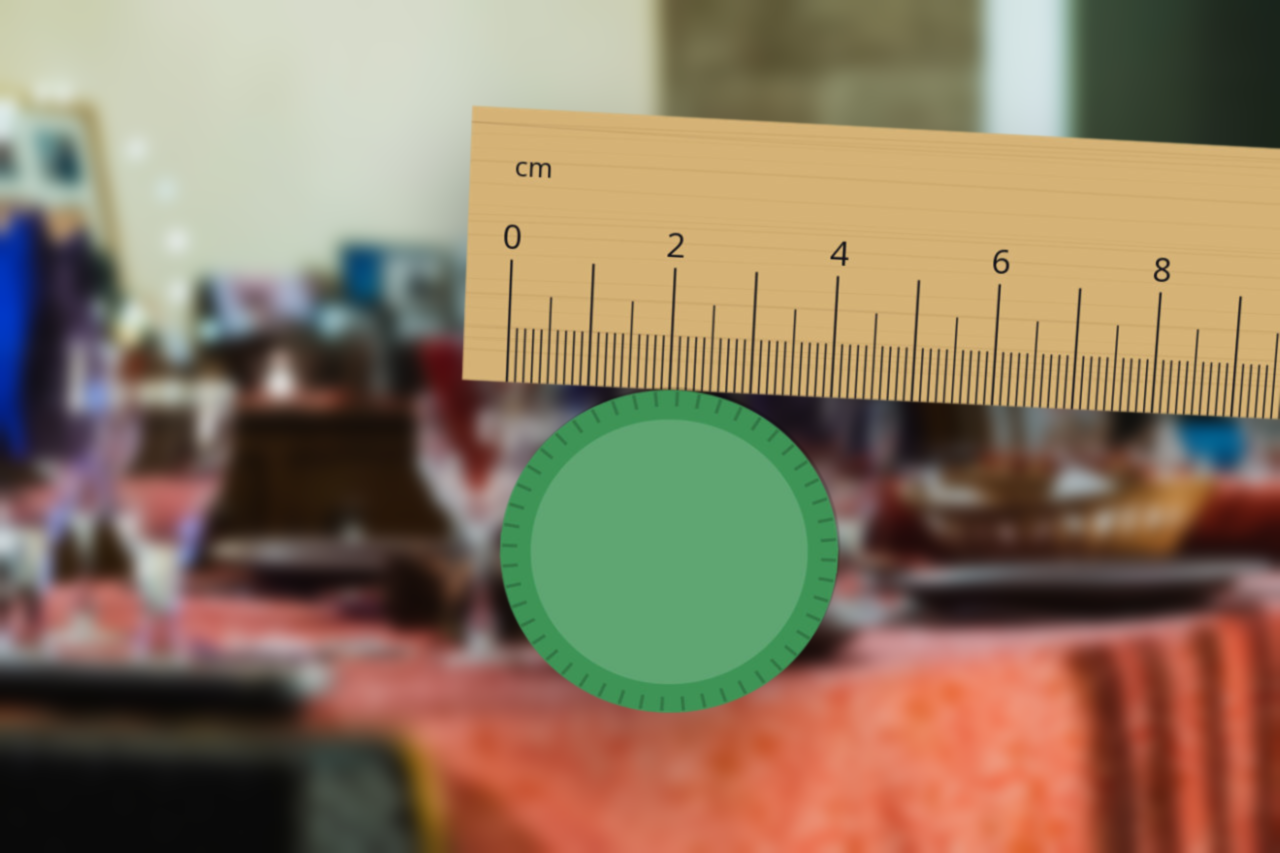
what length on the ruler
4.2 cm
